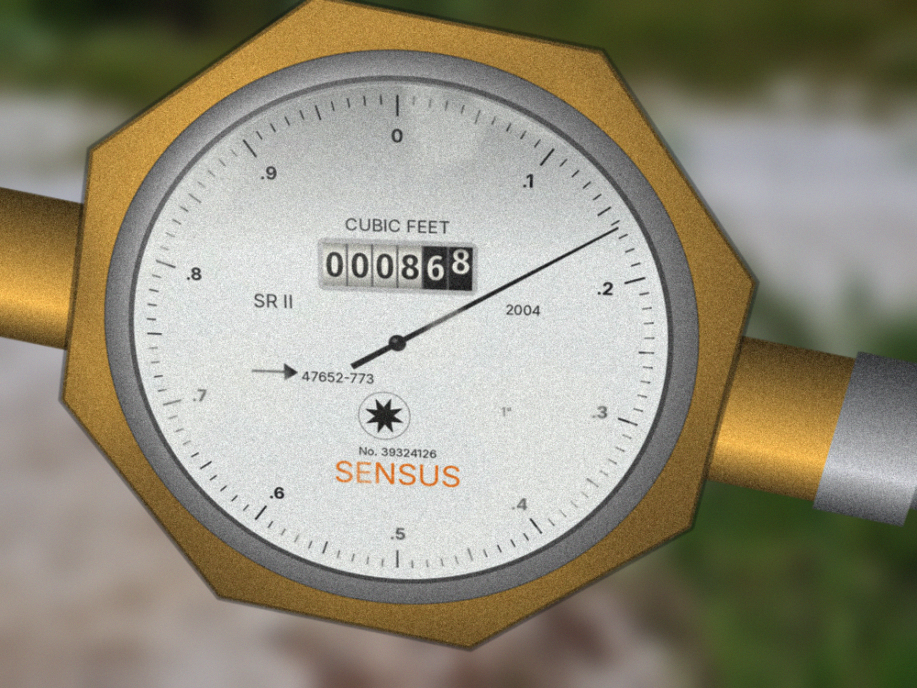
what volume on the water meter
868.16 ft³
